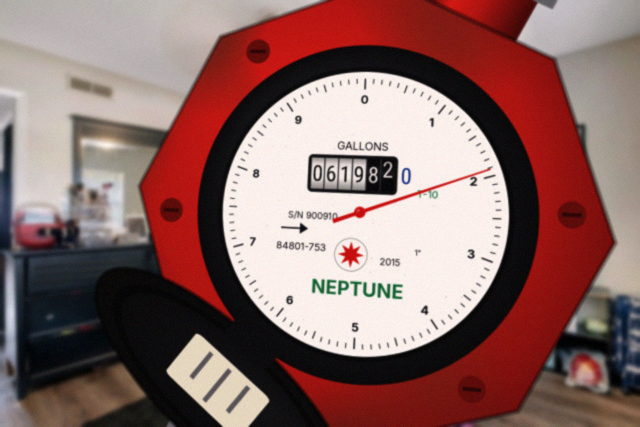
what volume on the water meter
619821.9 gal
